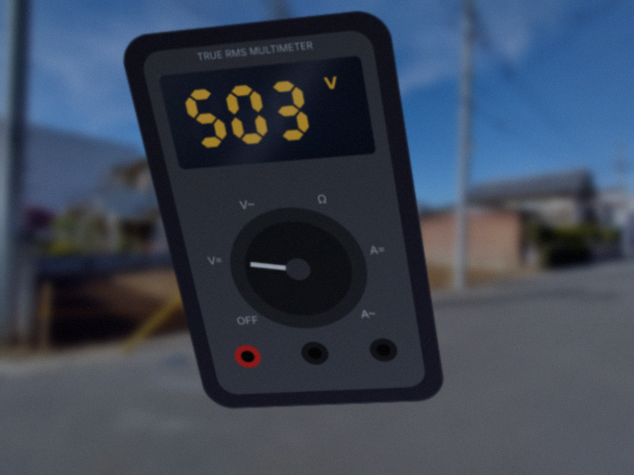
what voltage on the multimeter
503 V
